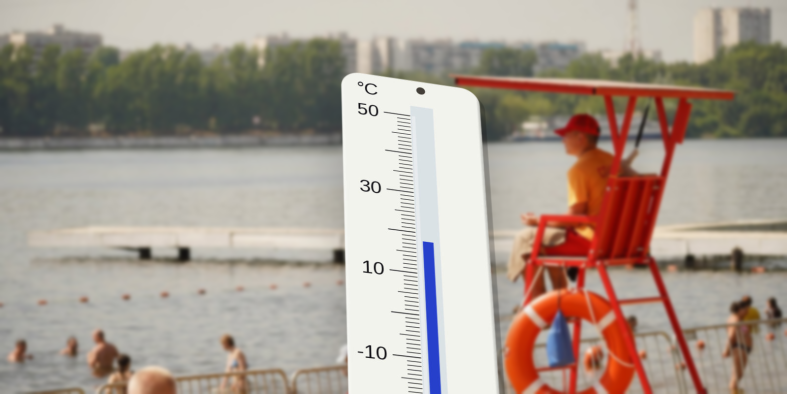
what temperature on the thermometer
18 °C
